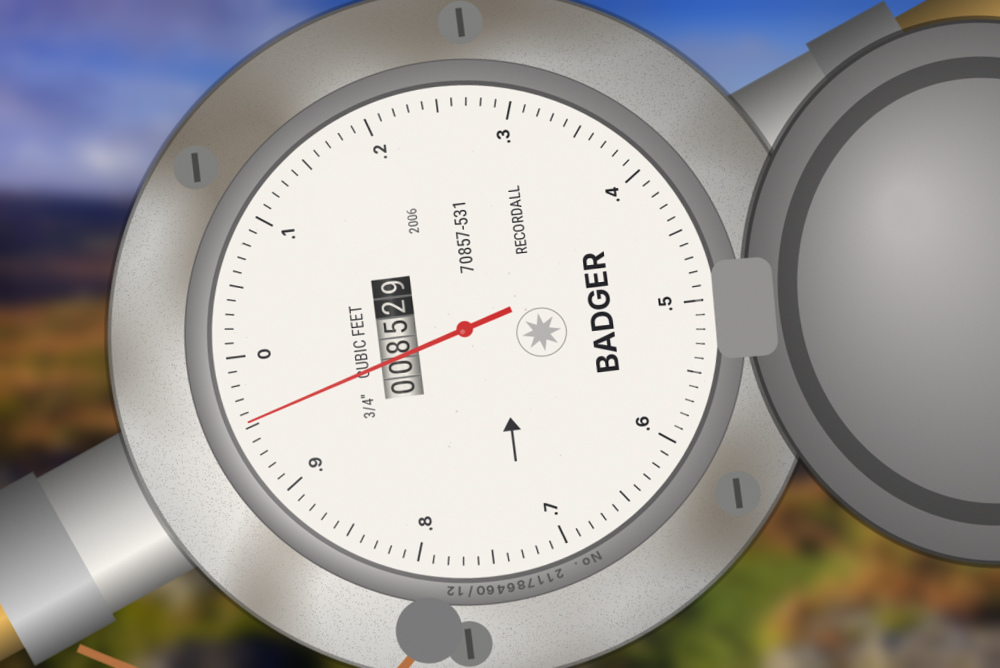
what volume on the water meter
8528.95 ft³
